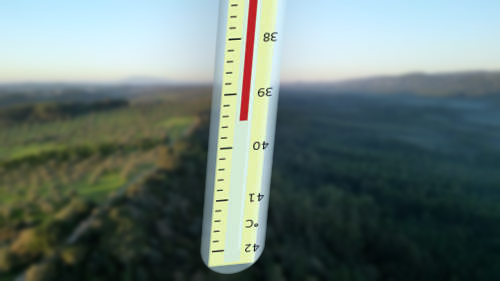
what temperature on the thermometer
39.5 °C
